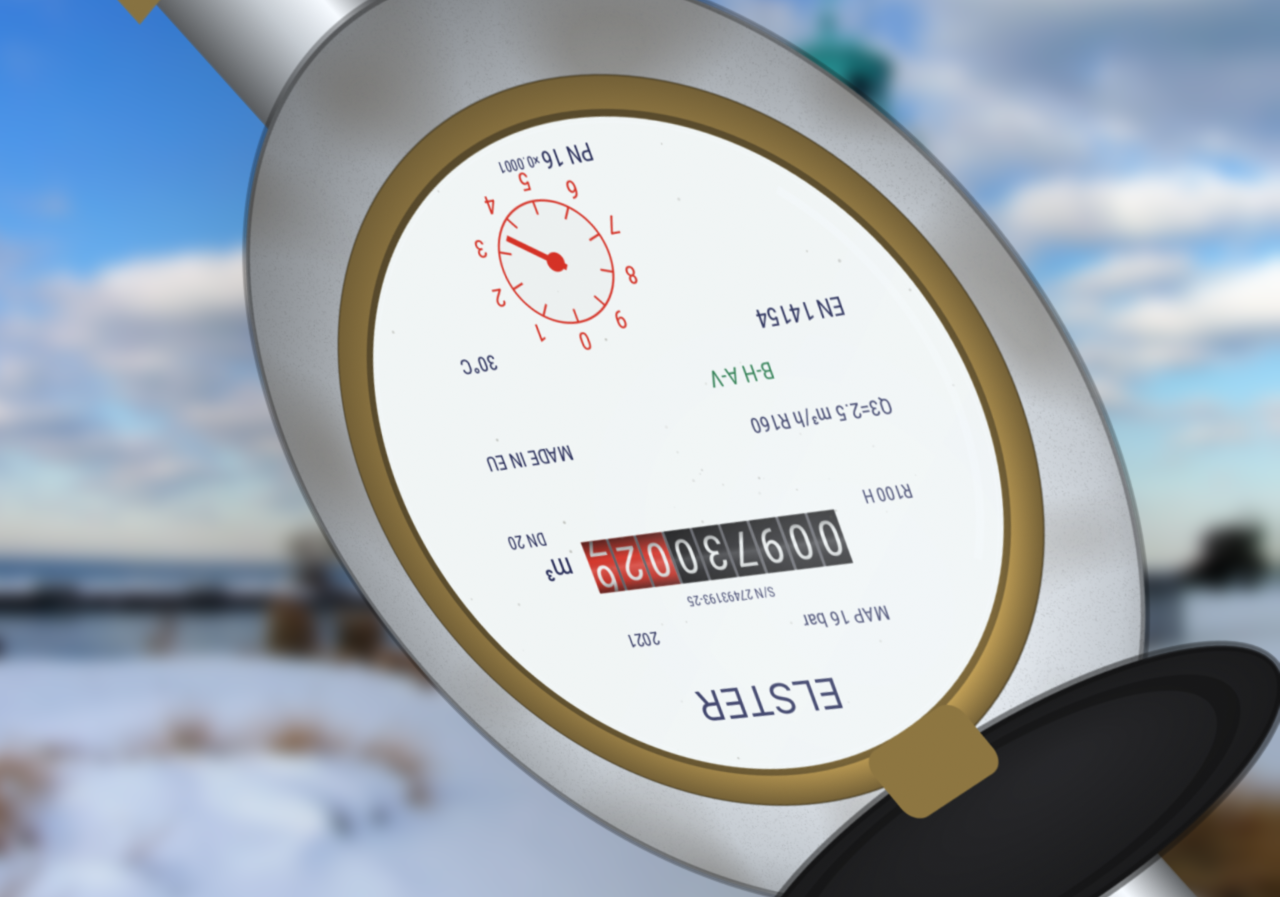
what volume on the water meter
9730.0263 m³
